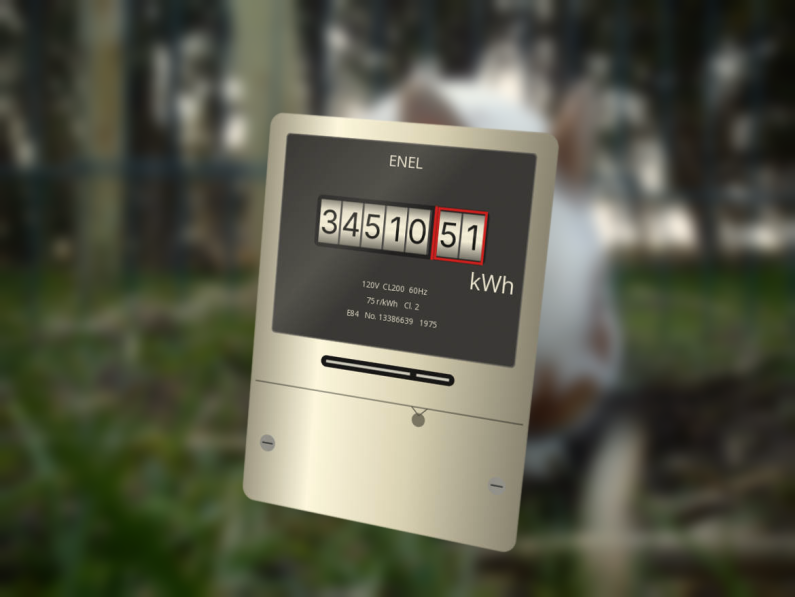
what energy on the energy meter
34510.51 kWh
